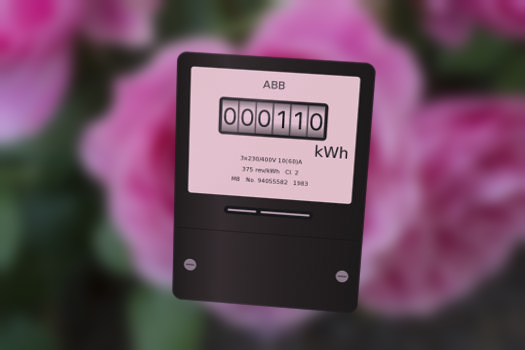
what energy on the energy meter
110 kWh
